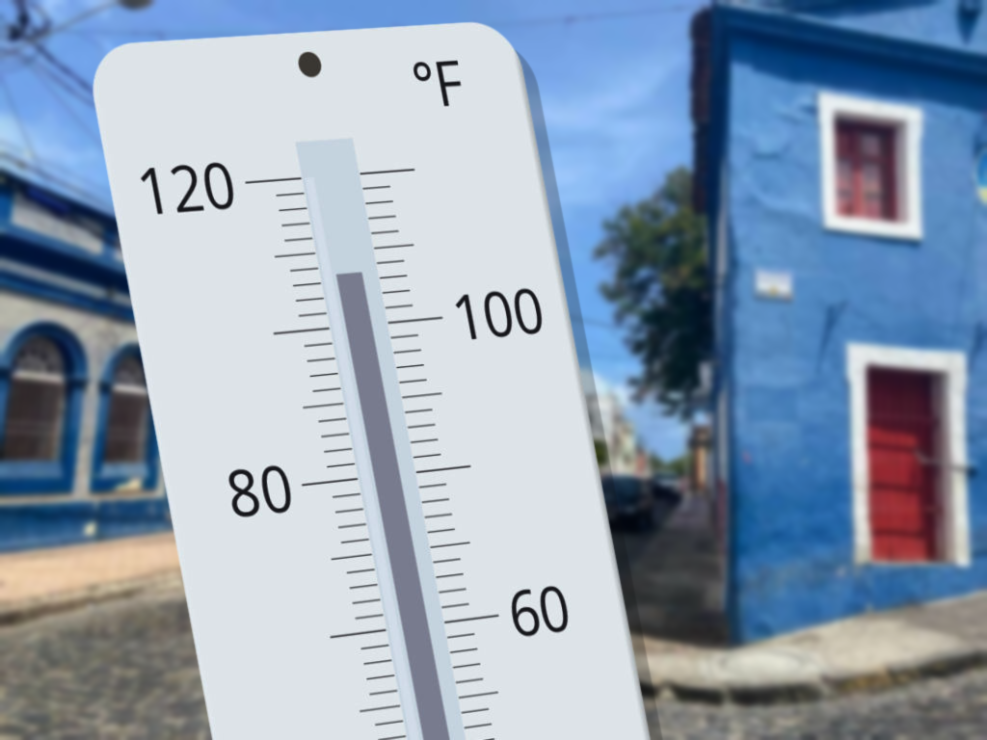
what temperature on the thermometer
107 °F
